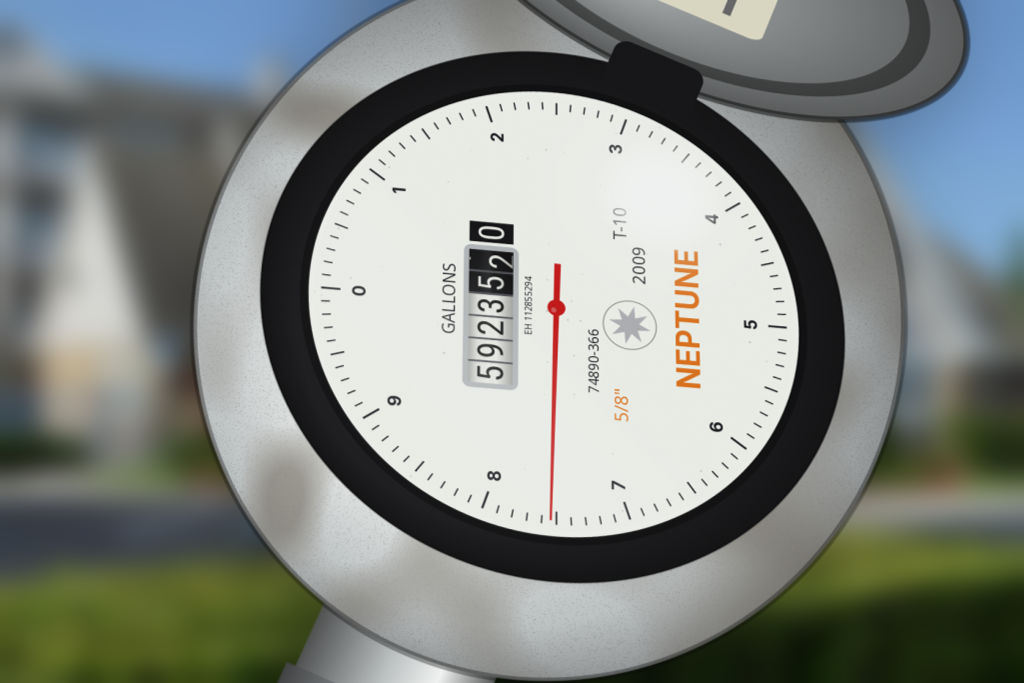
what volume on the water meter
5923517.5 gal
